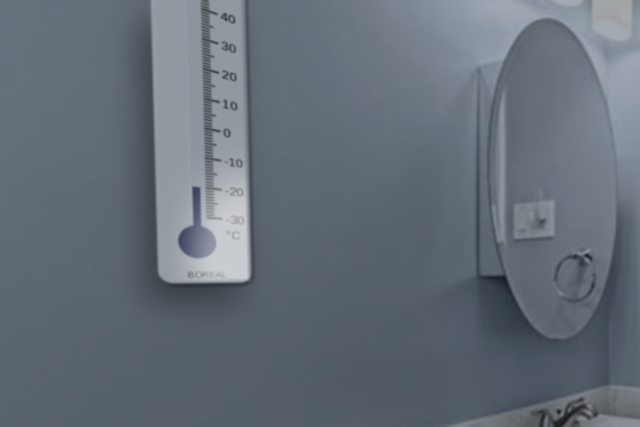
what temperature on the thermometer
-20 °C
